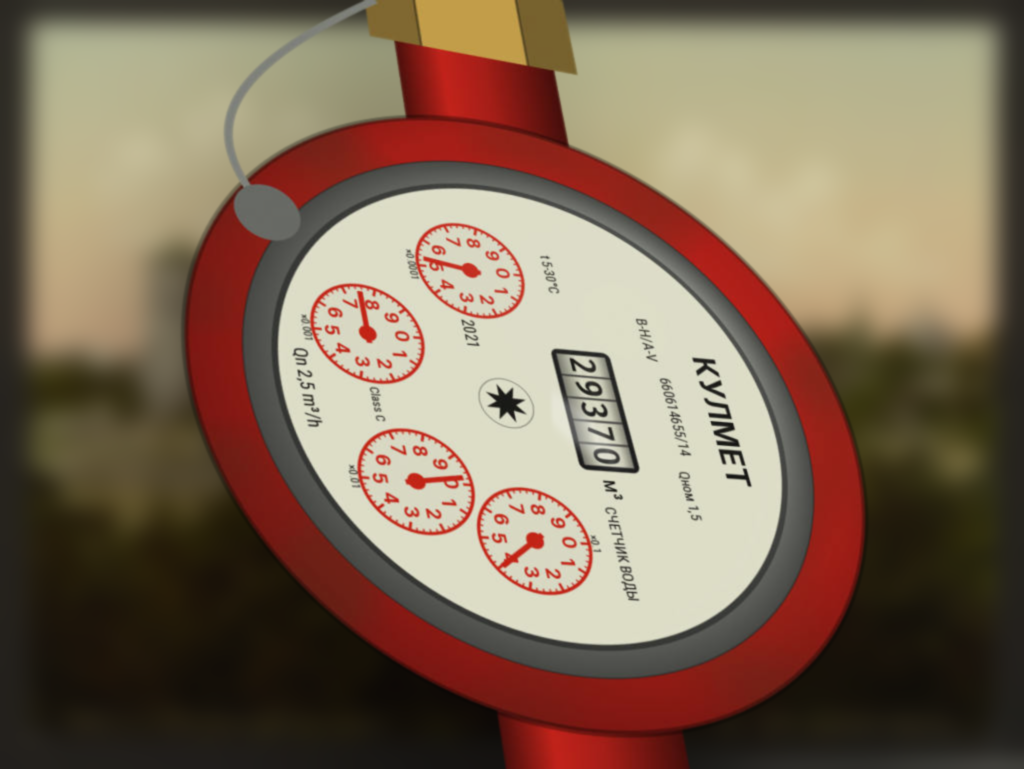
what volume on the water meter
29370.3975 m³
